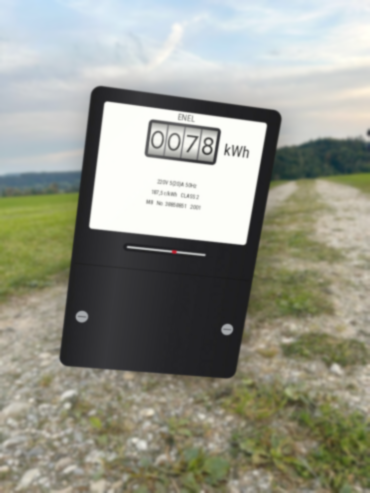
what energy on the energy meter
78 kWh
